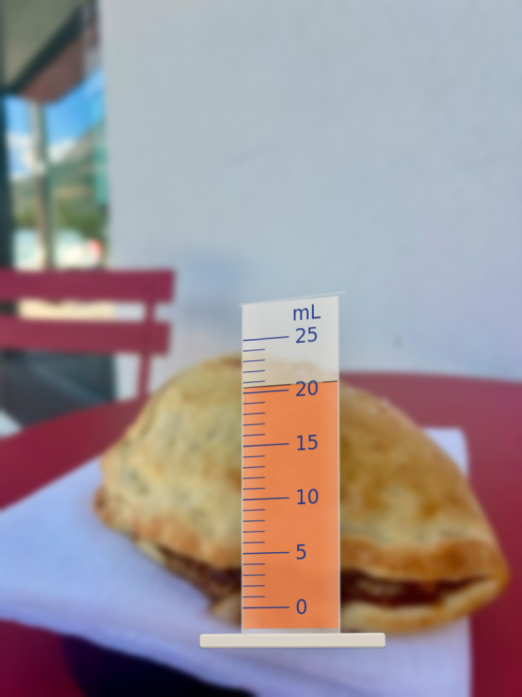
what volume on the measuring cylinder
20.5 mL
